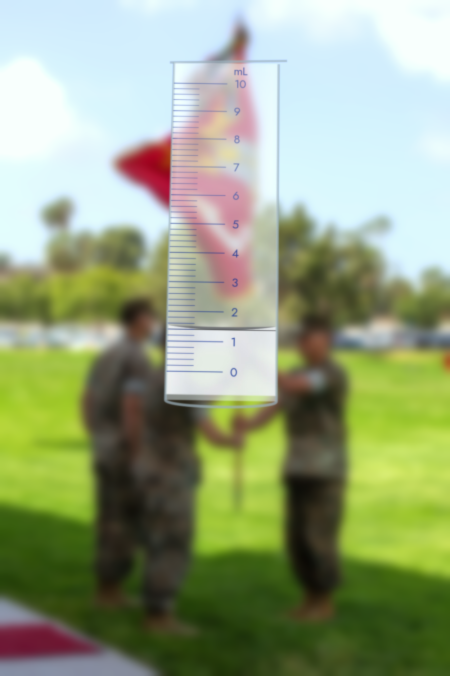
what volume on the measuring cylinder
1.4 mL
